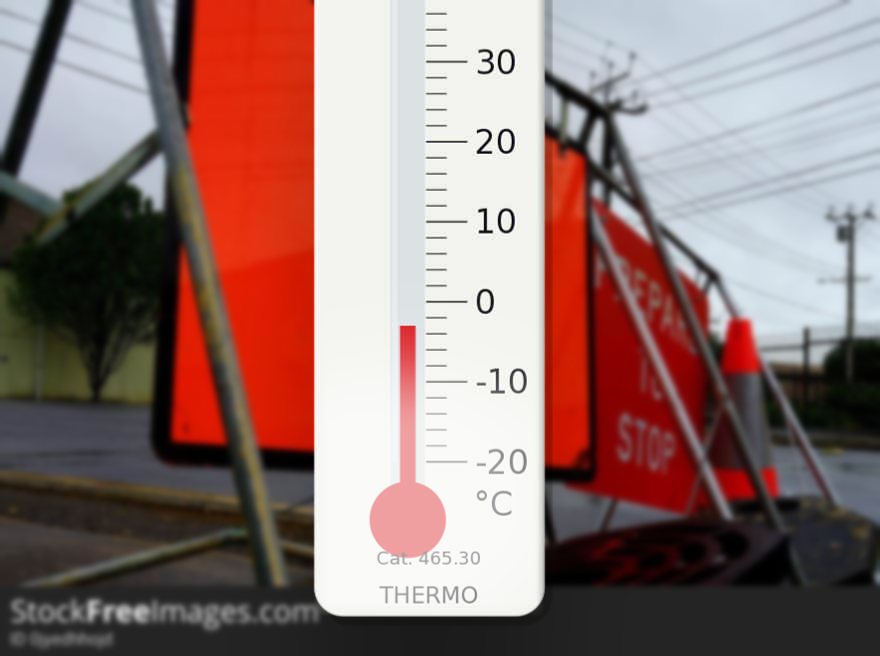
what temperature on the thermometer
-3 °C
